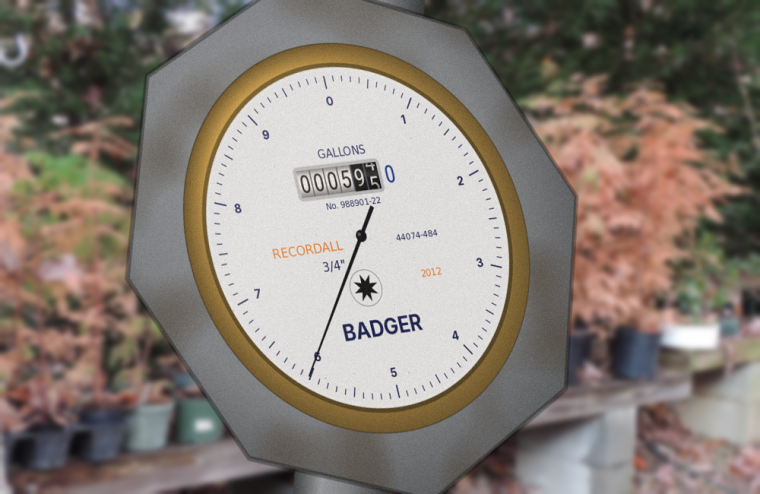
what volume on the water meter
5946.0 gal
